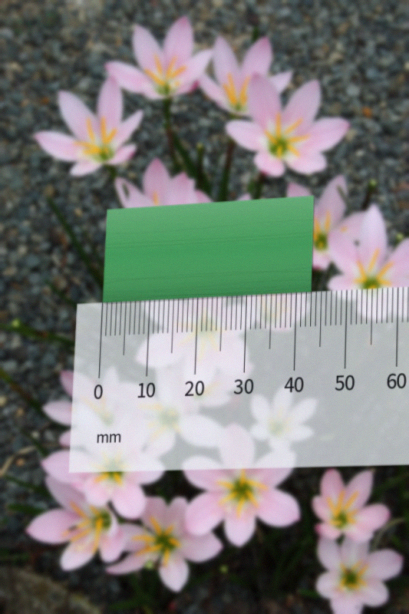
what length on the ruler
43 mm
